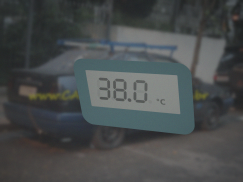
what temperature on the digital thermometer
38.0 °C
